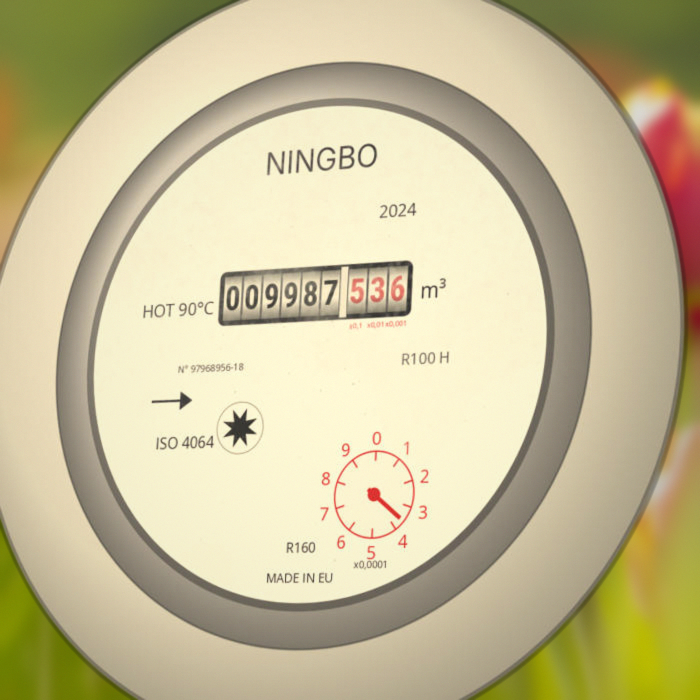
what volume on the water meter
9987.5363 m³
